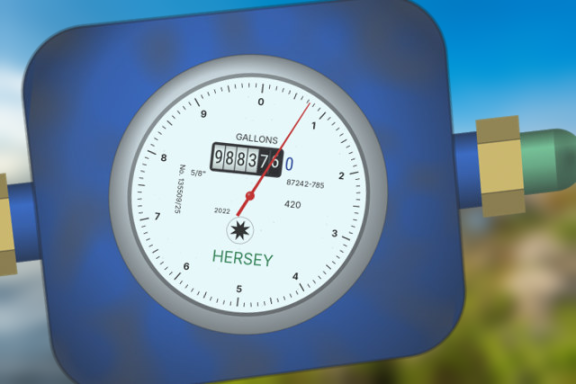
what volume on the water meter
9883760.7 gal
